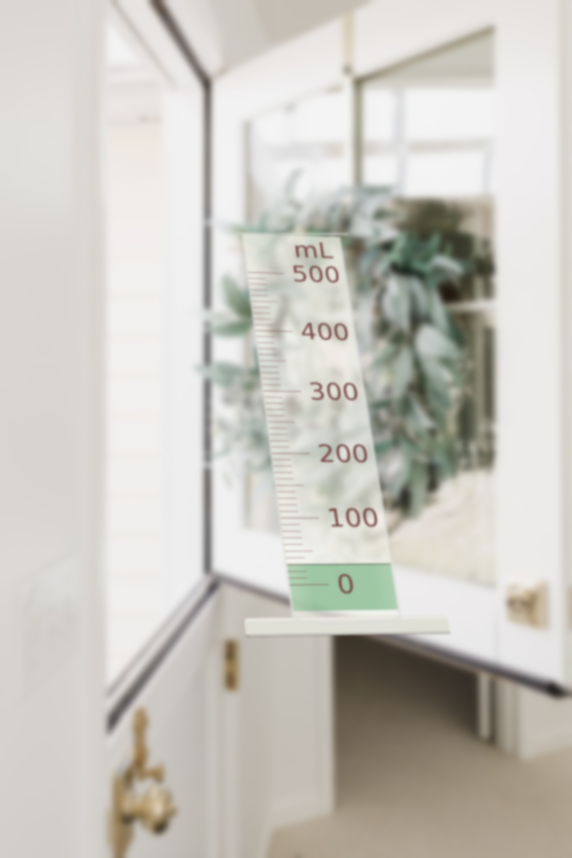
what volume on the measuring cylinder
30 mL
